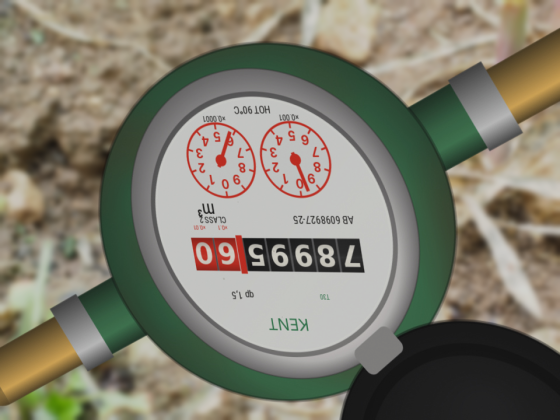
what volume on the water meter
78995.5995 m³
